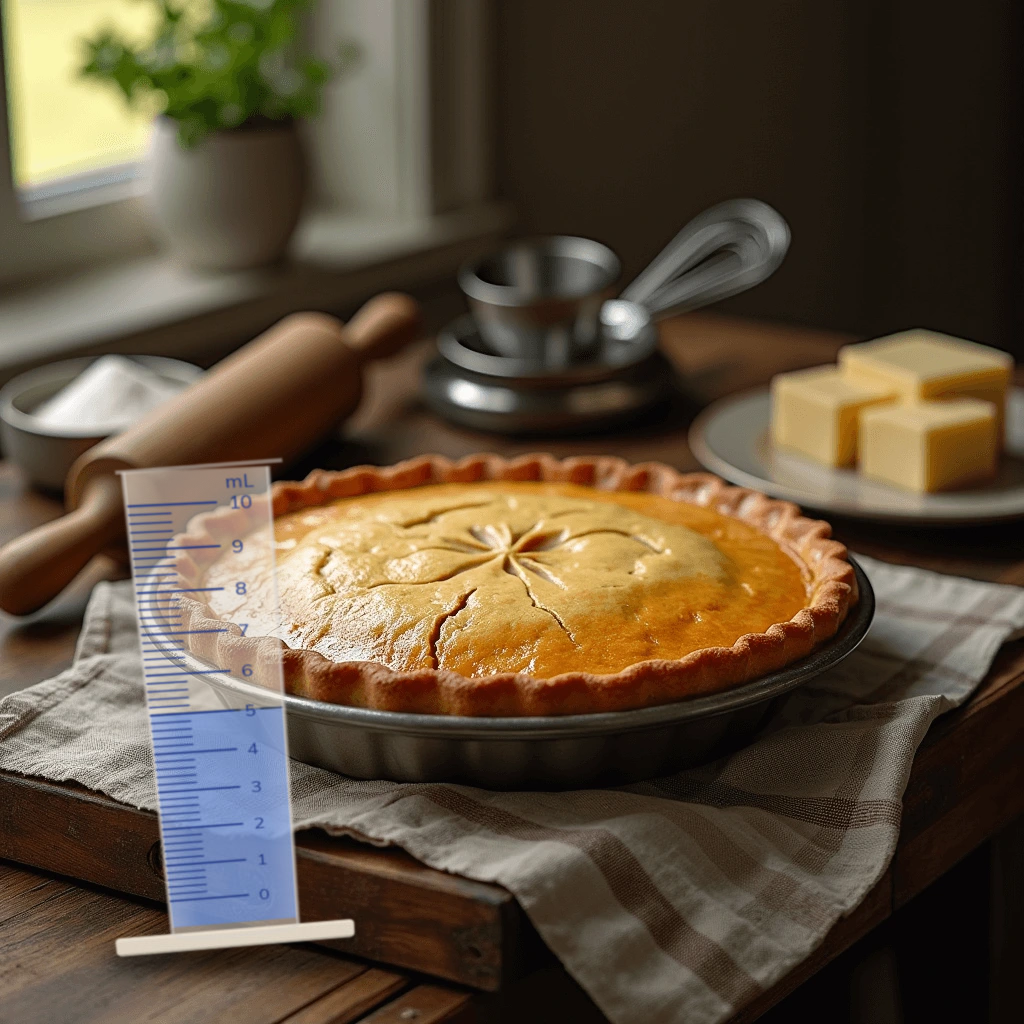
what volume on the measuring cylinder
5 mL
